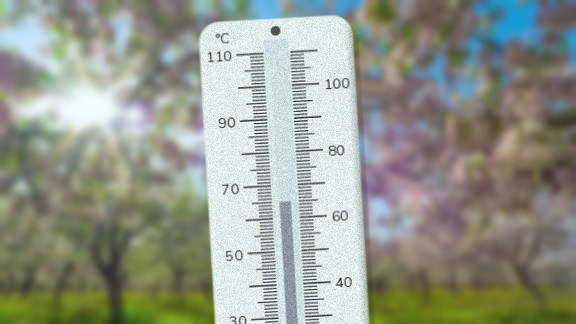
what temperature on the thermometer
65 °C
